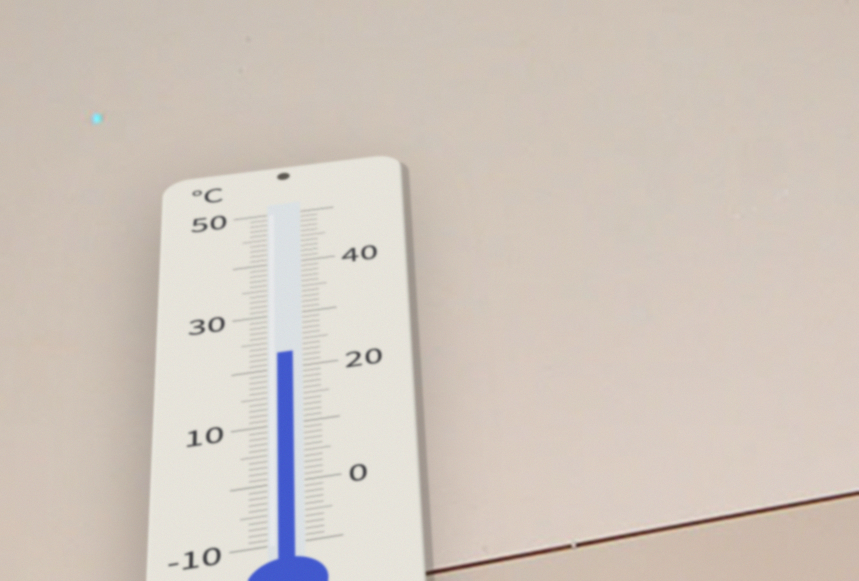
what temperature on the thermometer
23 °C
